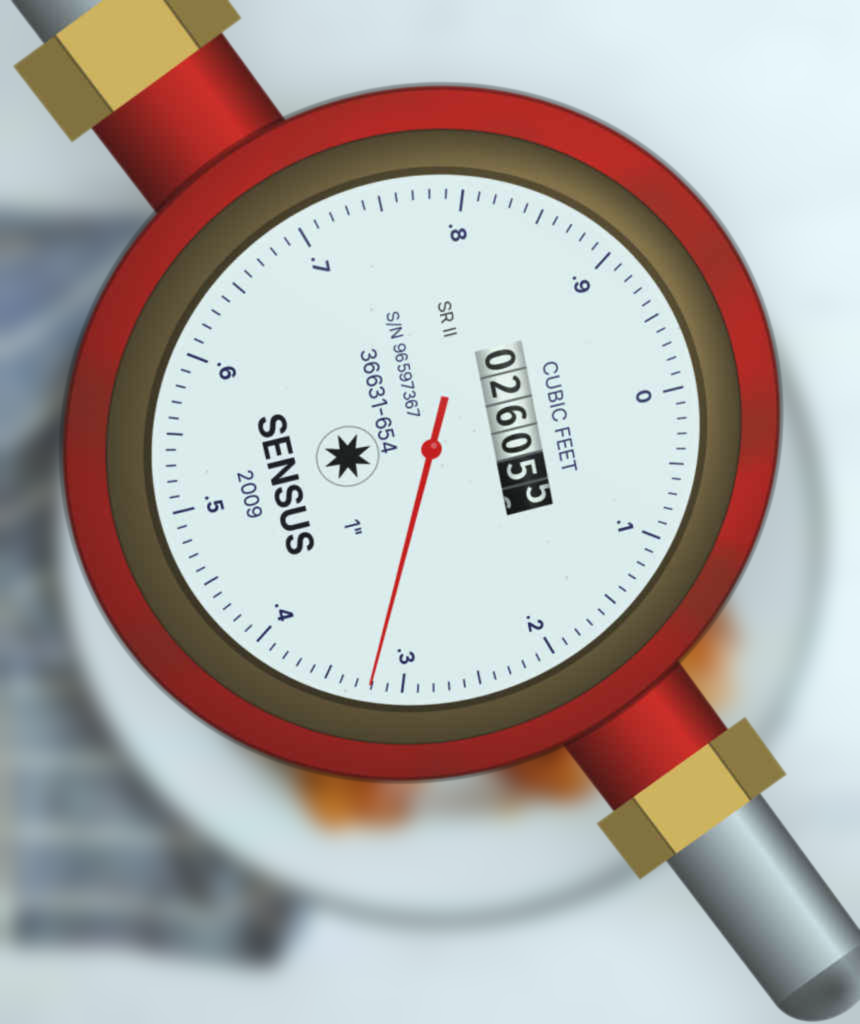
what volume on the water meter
26055.32 ft³
